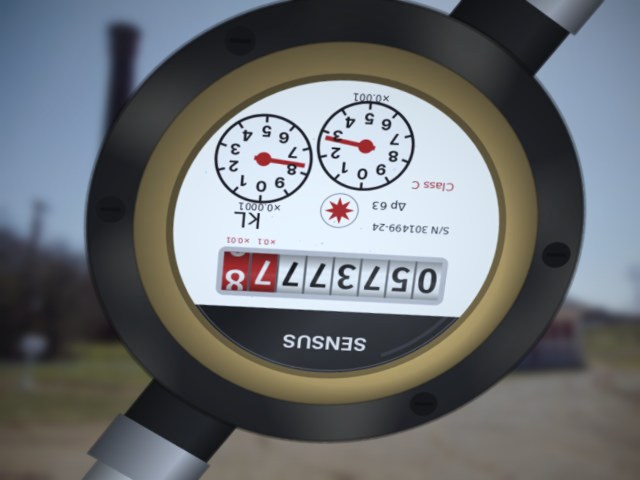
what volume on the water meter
57377.7827 kL
